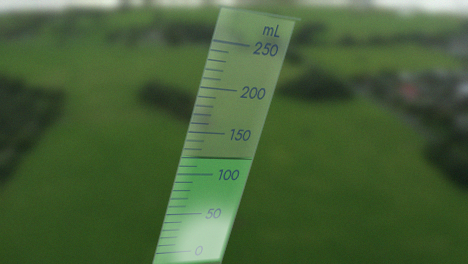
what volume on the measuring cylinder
120 mL
